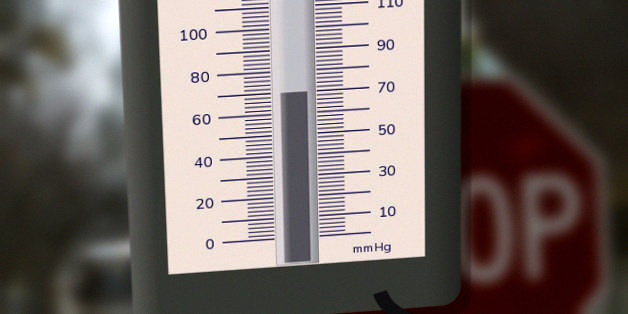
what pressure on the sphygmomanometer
70 mmHg
